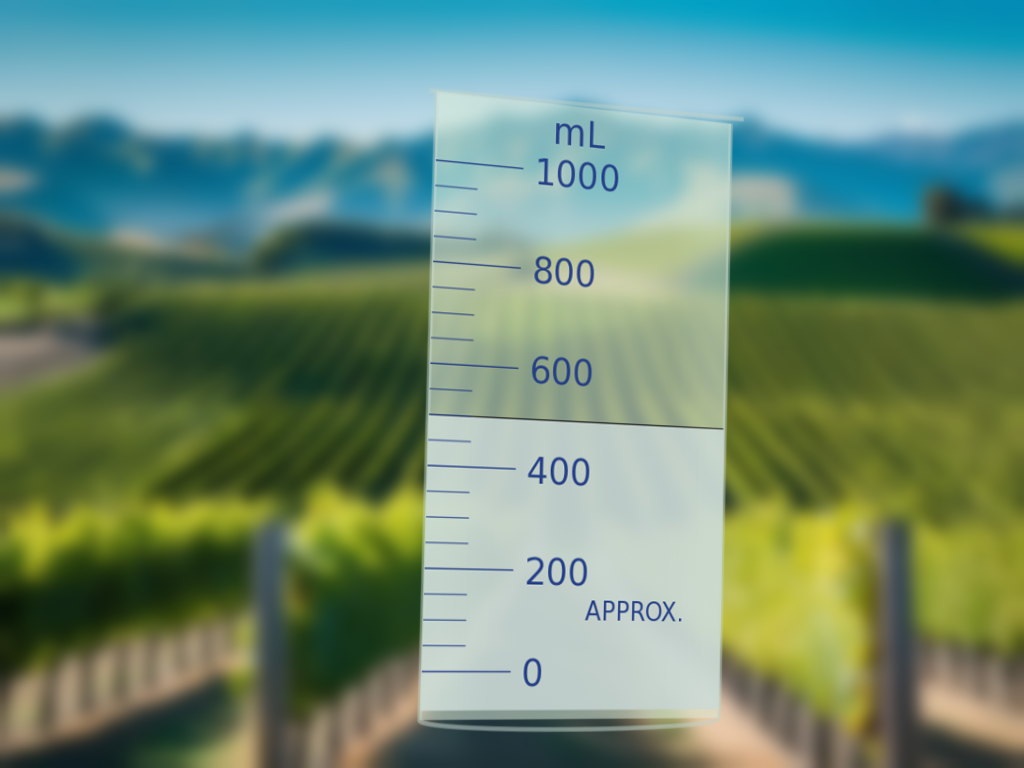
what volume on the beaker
500 mL
